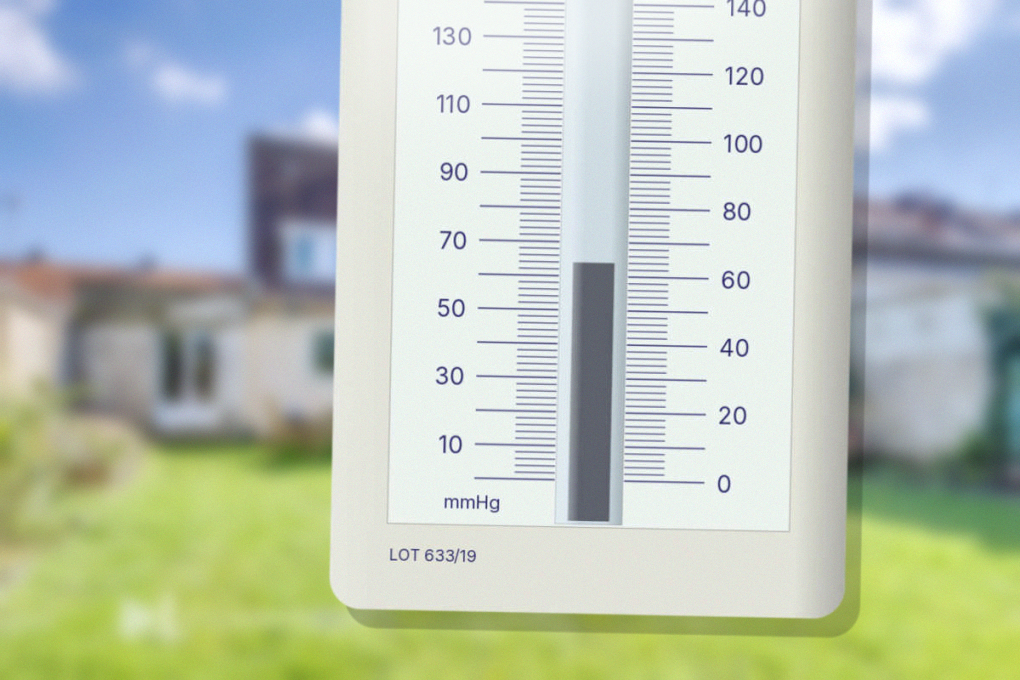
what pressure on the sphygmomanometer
64 mmHg
